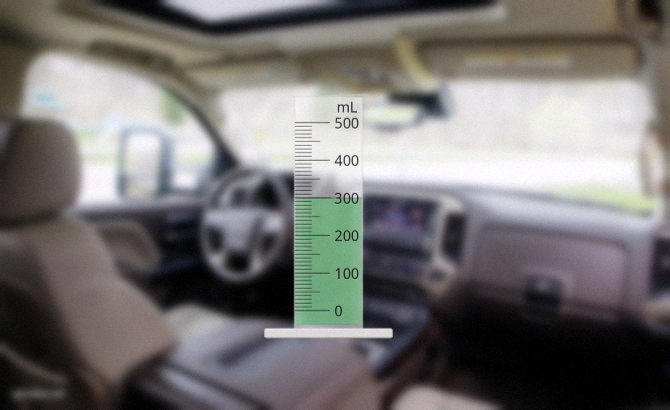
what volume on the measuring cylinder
300 mL
